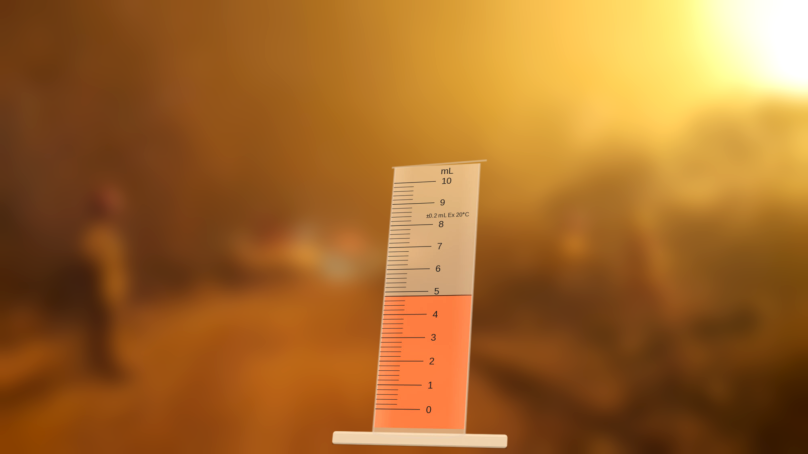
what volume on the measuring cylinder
4.8 mL
